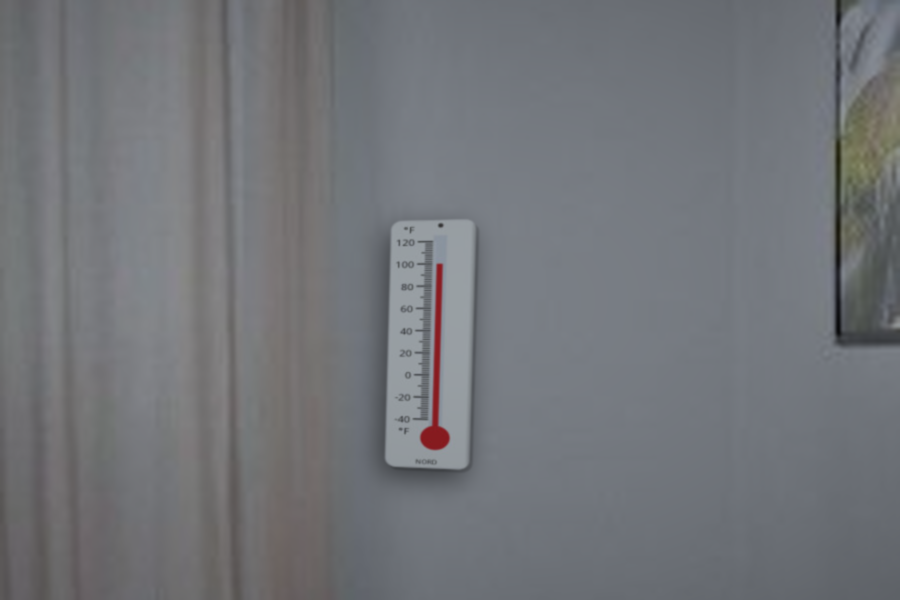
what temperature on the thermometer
100 °F
